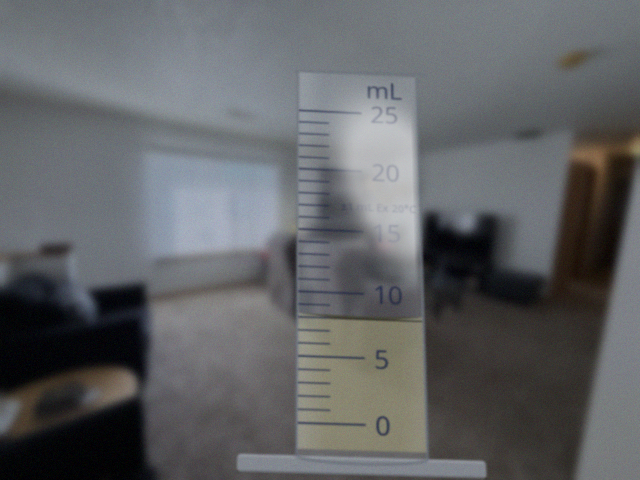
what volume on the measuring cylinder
8 mL
